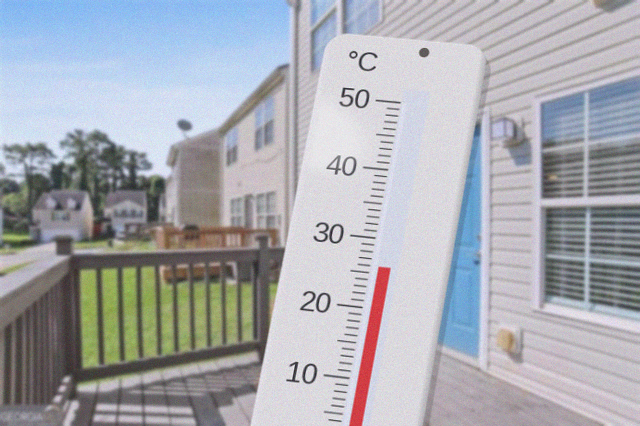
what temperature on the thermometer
26 °C
